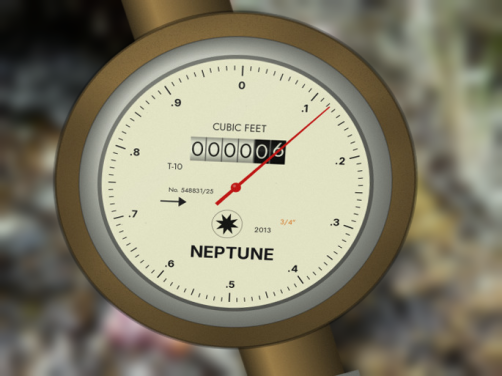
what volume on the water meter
6.12 ft³
